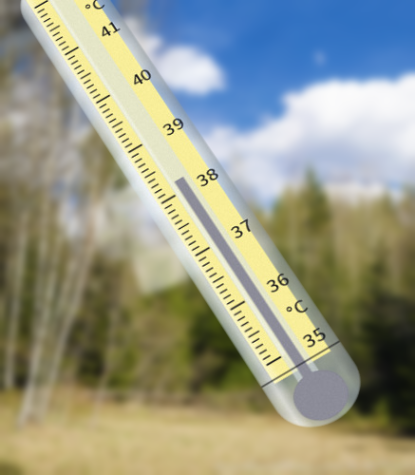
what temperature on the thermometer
38.2 °C
